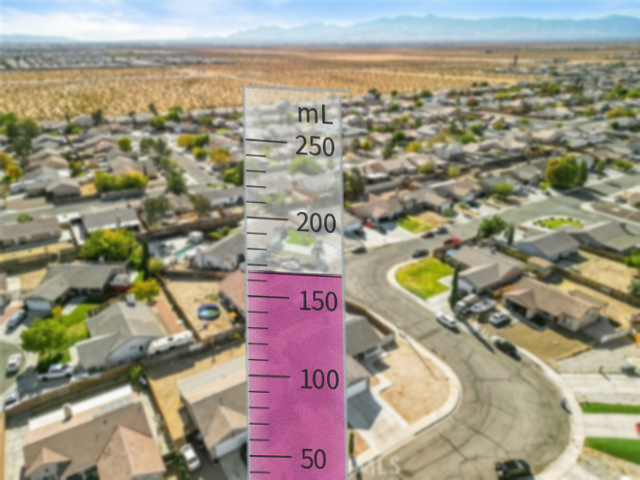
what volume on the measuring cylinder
165 mL
